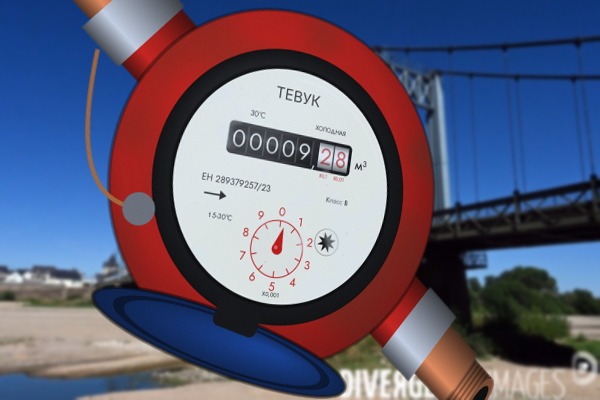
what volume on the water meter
9.280 m³
